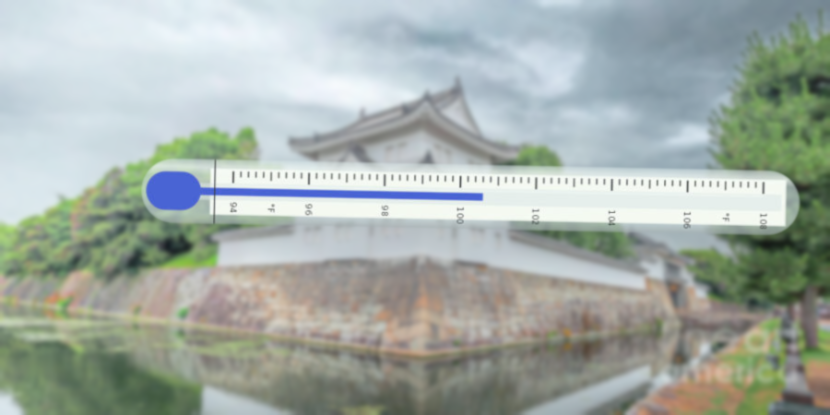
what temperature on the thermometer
100.6 °F
